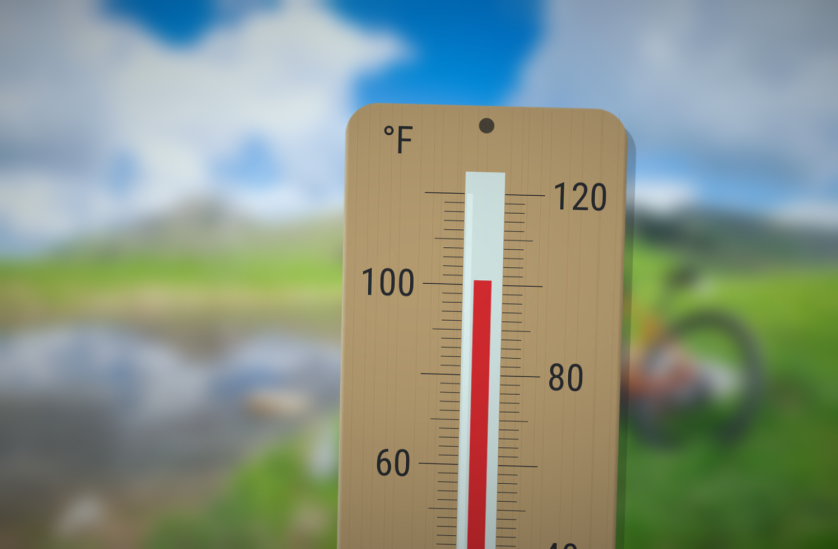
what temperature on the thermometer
101 °F
